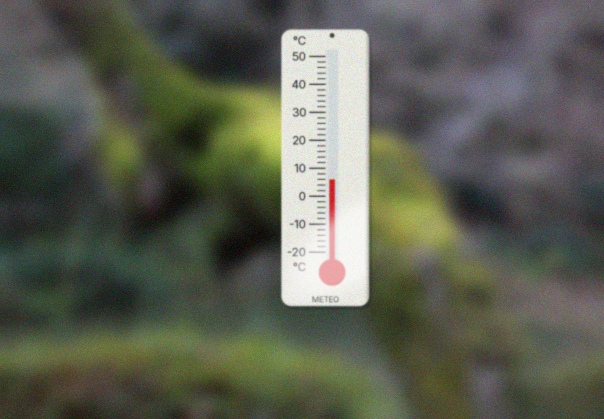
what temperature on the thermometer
6 °C
